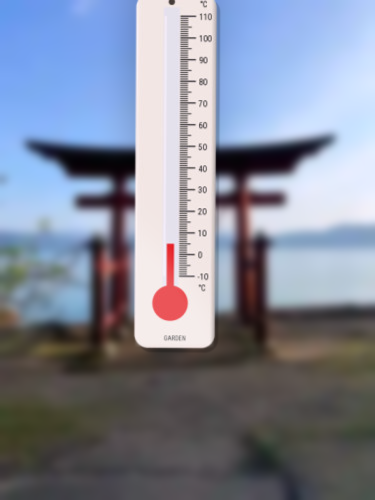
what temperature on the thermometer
5 °C
